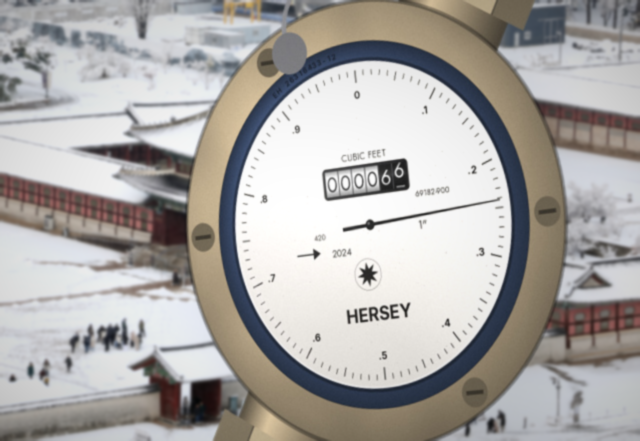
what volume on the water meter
66.24 ft³
